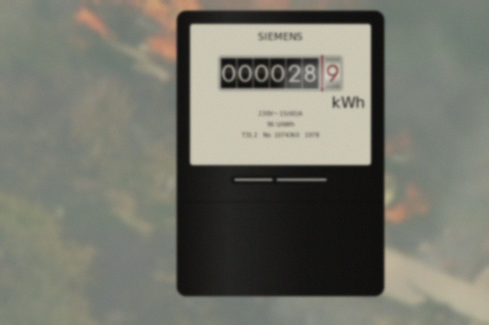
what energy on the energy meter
28.9 kWh
